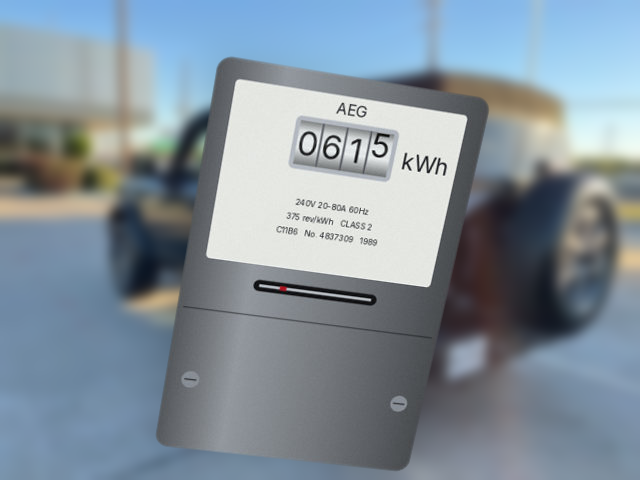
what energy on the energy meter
615 kWh
